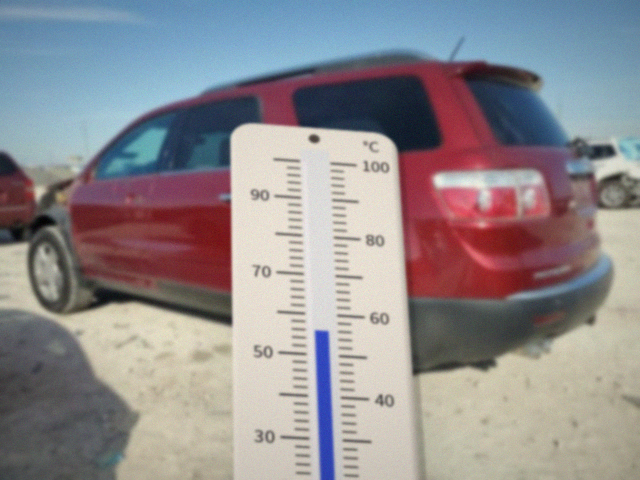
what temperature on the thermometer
56 °C
